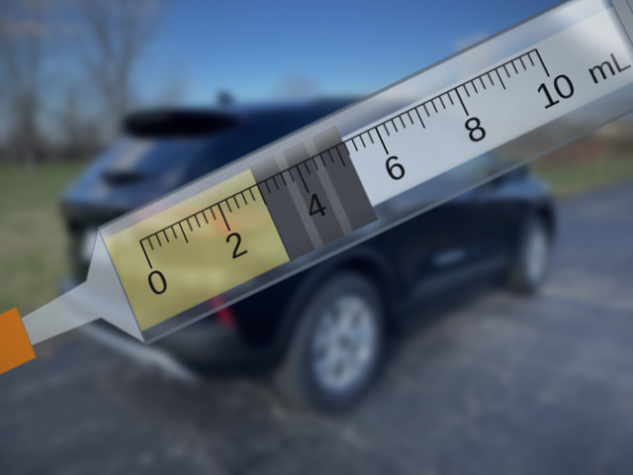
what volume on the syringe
3 mL
